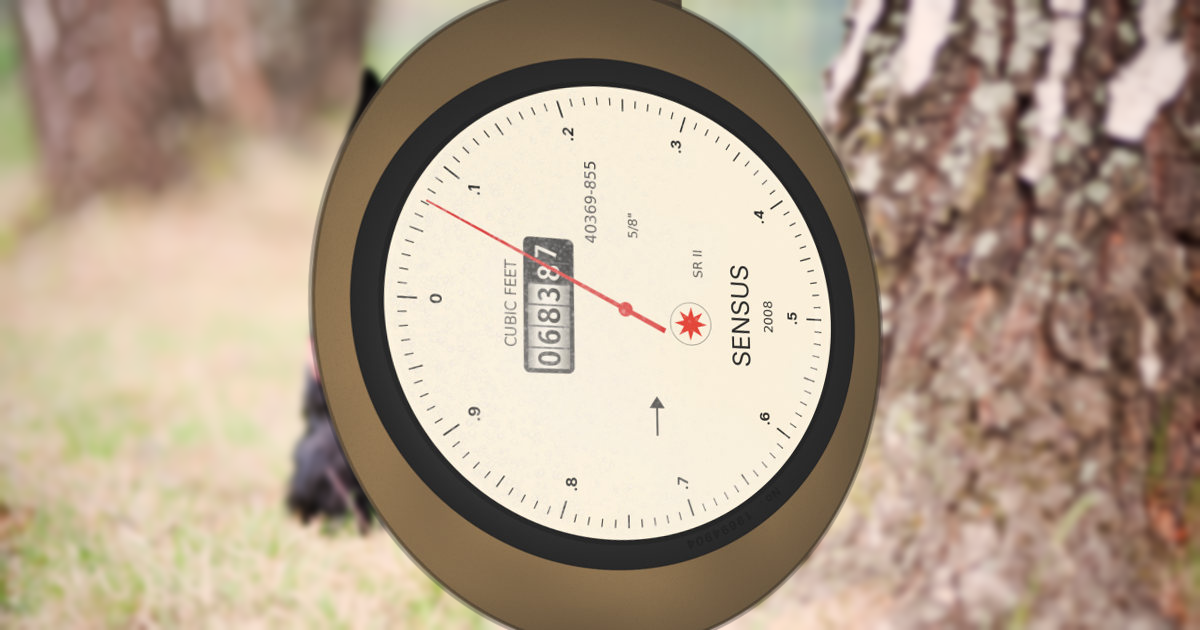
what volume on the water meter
68387.07 ft³
